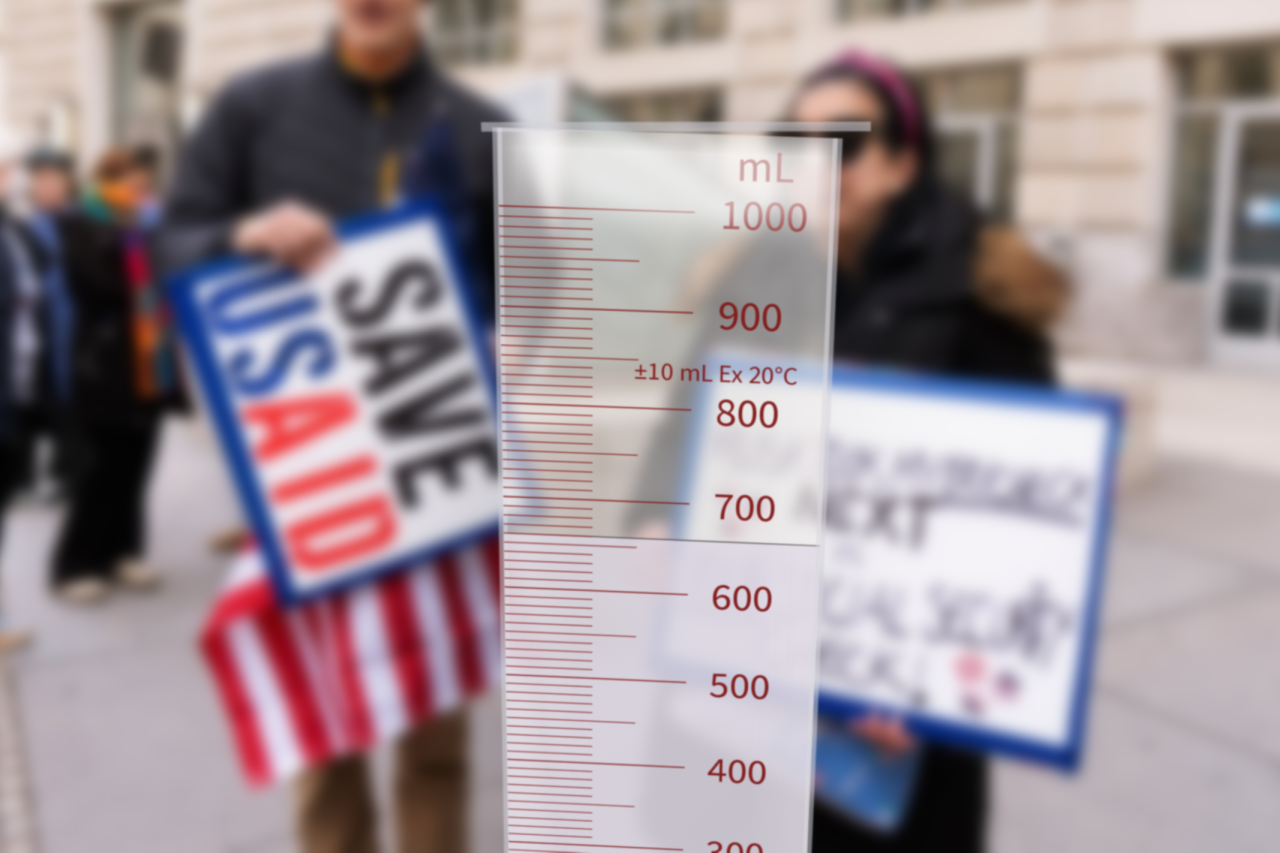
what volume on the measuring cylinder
660 mL
